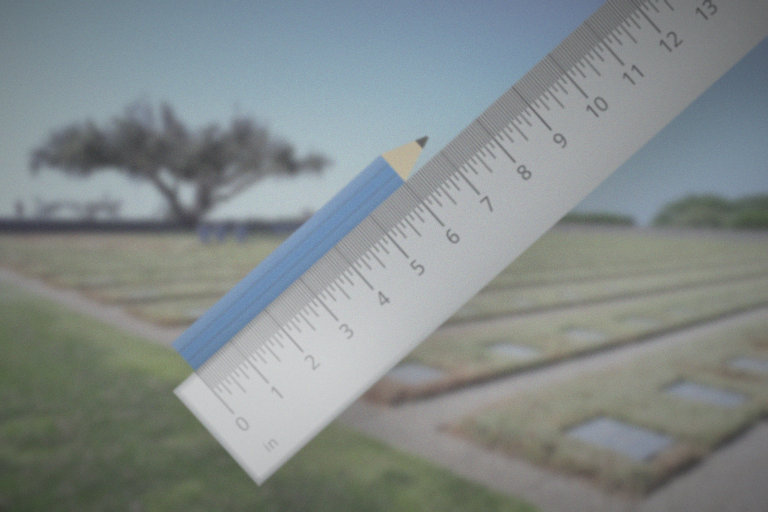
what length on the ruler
7 in
